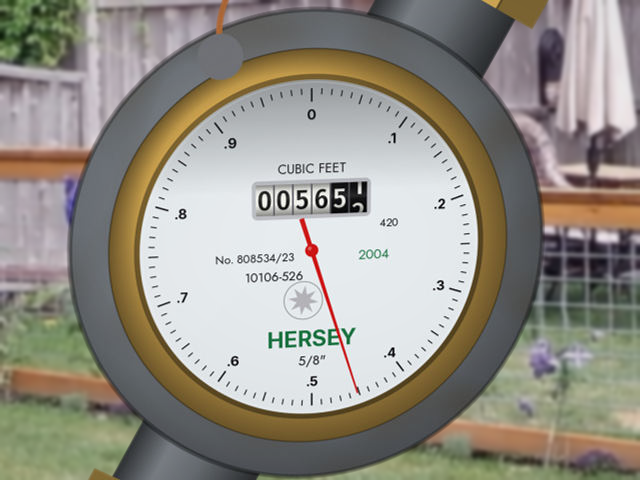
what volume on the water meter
5651.45 ft³
